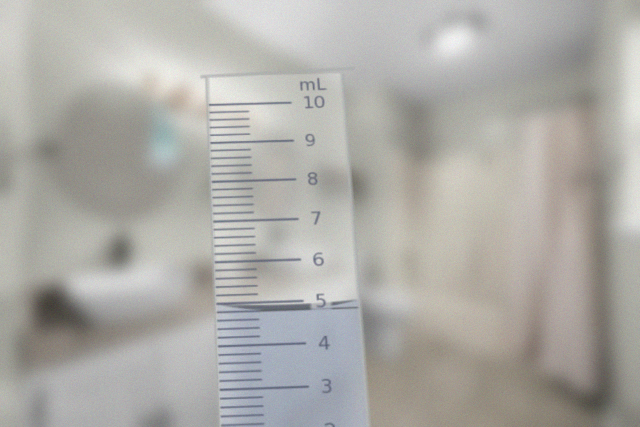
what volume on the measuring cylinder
4.8 mL
